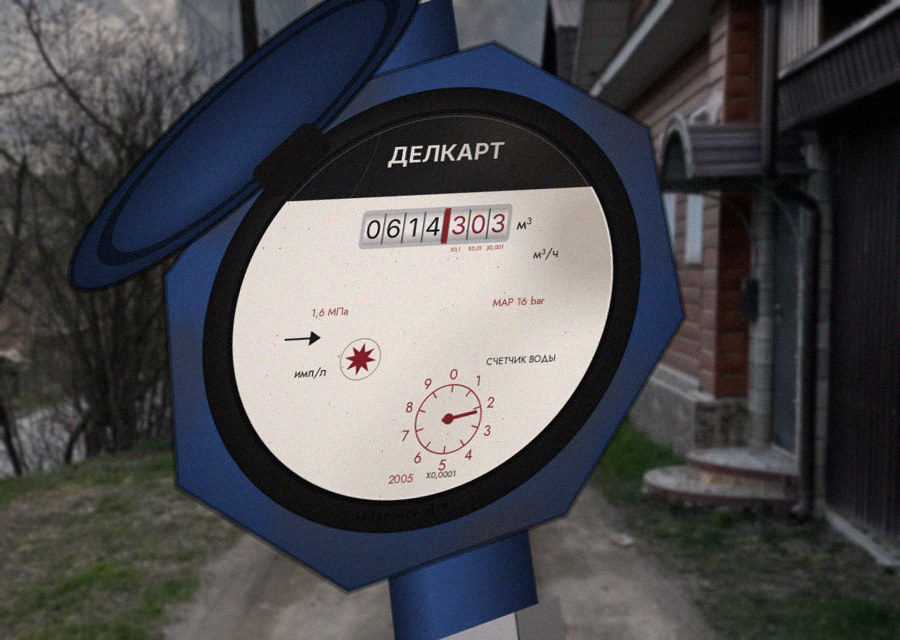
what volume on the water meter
614.3032 m³
